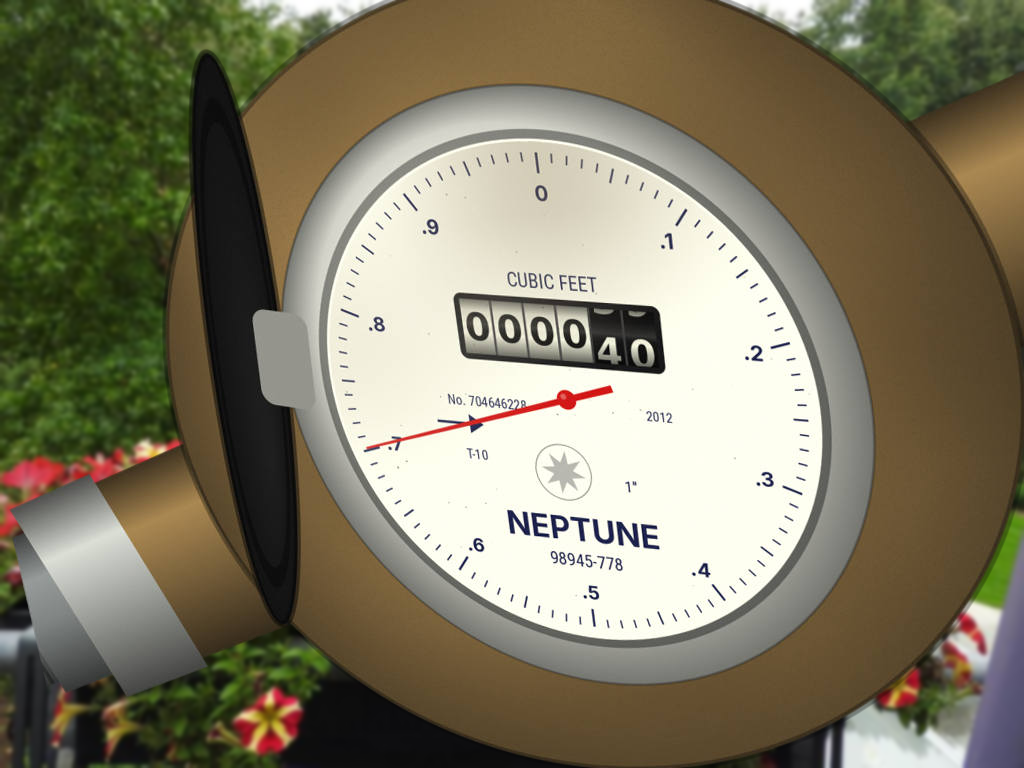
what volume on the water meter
39.70 ft³
